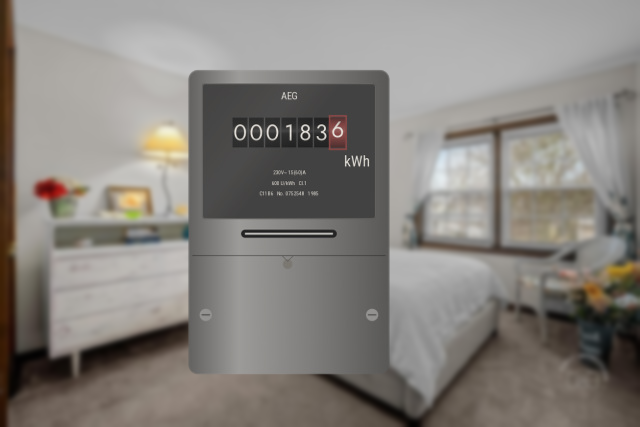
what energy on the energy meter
183.6 kWh
